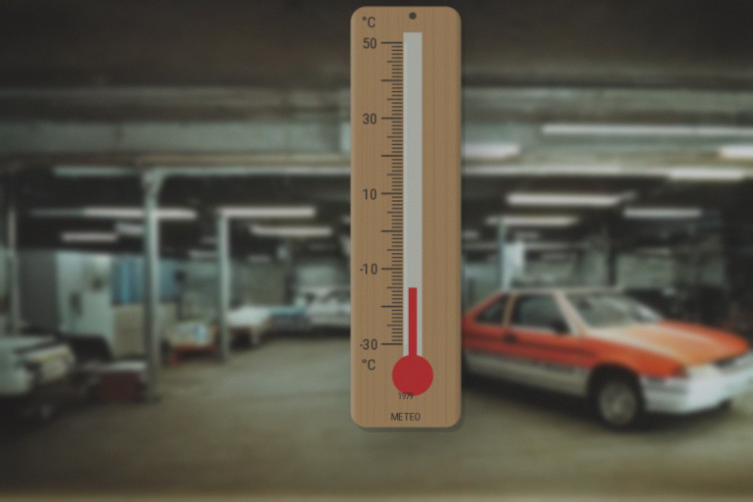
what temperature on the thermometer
-15 °C
